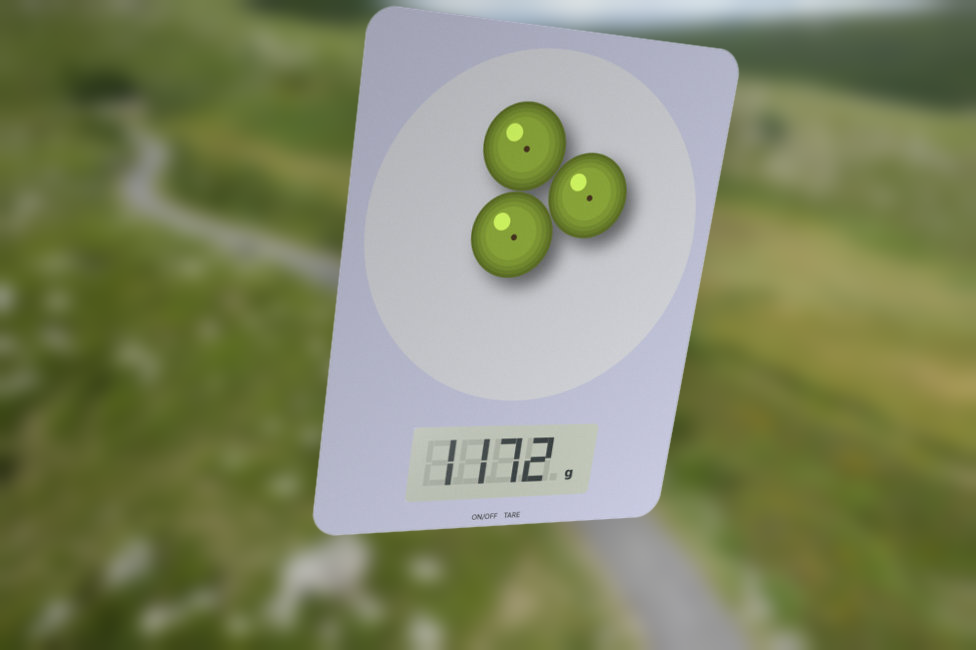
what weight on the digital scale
1172 g
